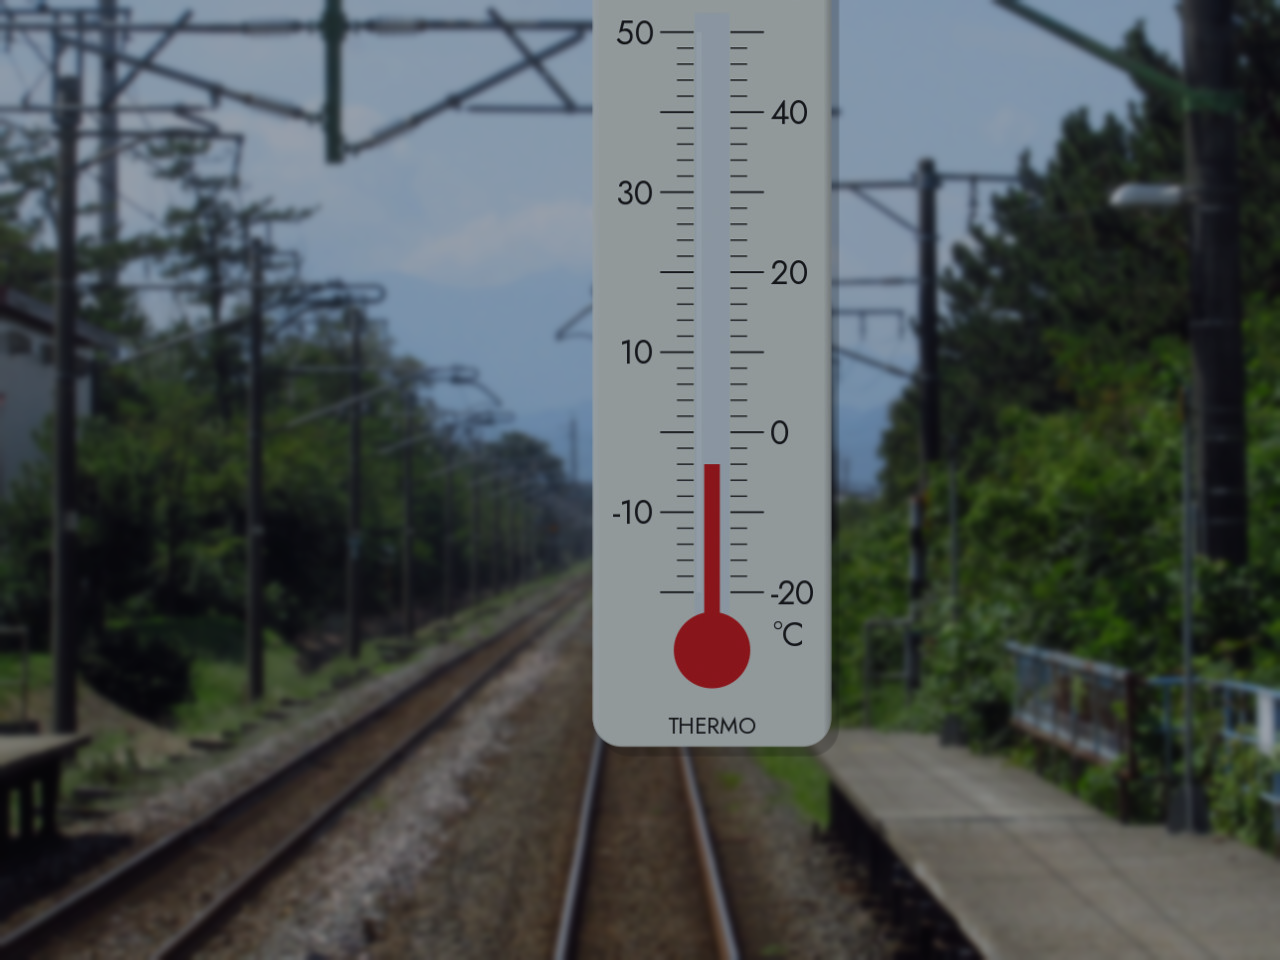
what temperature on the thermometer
-4 °C
